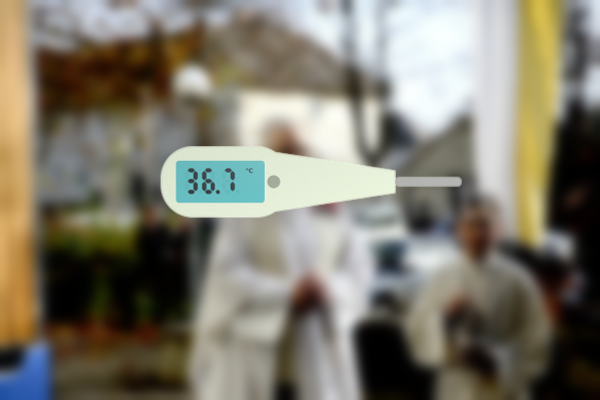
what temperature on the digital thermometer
36.7 °C
